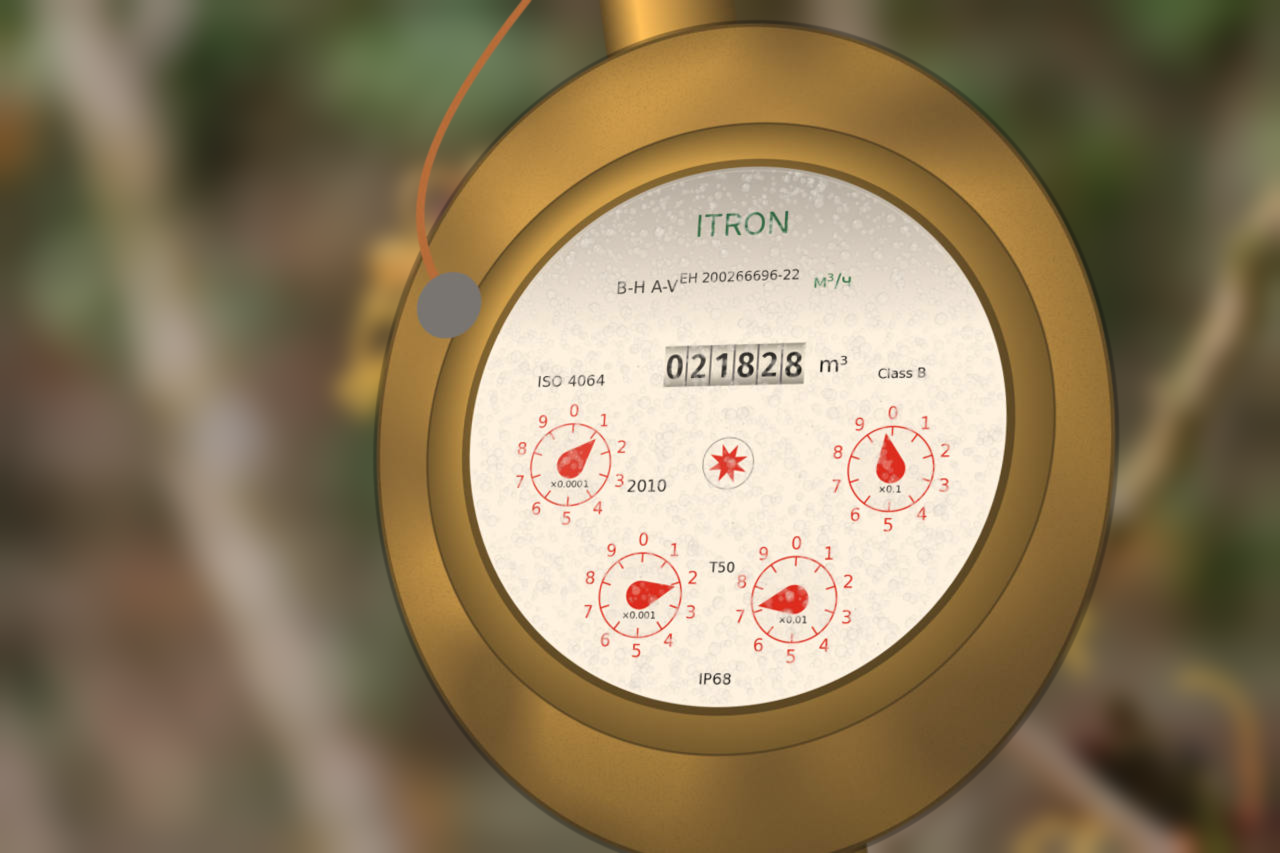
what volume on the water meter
21827.9721 m³
